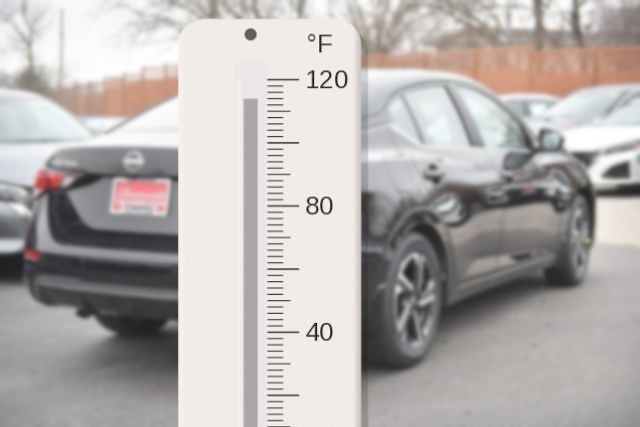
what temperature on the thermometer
114 °F
